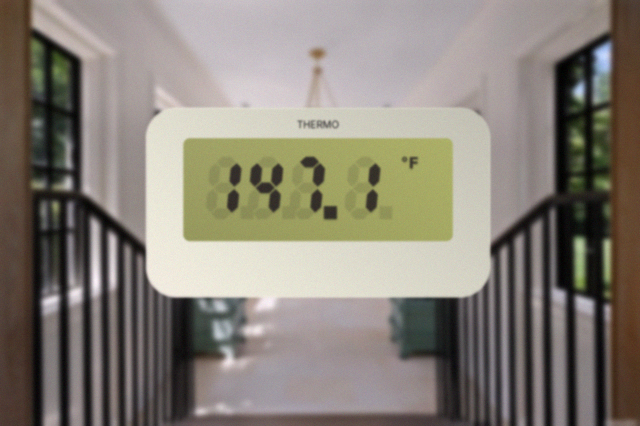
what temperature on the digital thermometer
147.1 °F
